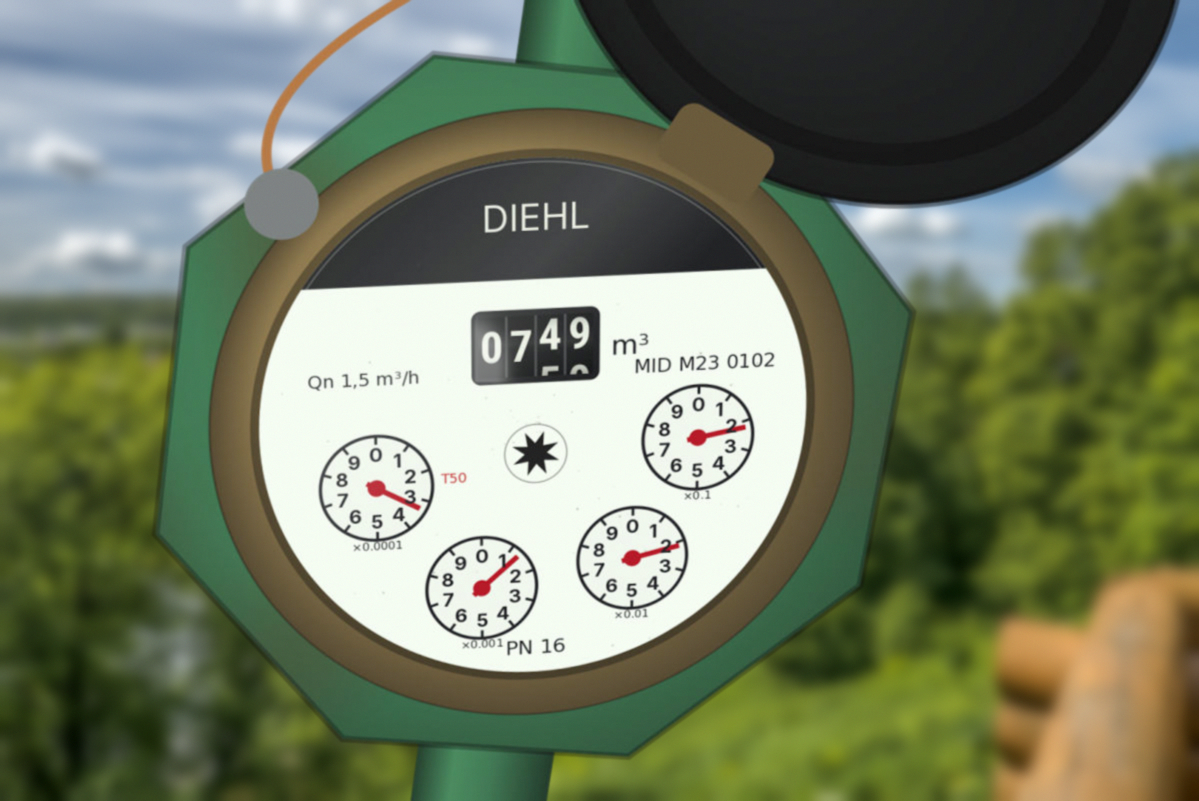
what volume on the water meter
749.2213 m³
